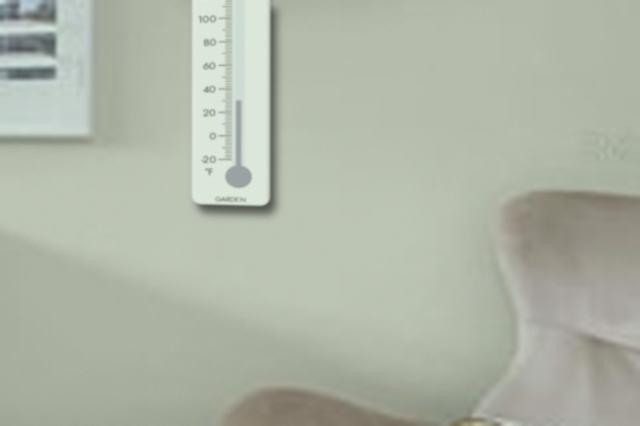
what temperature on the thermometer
30 °F
